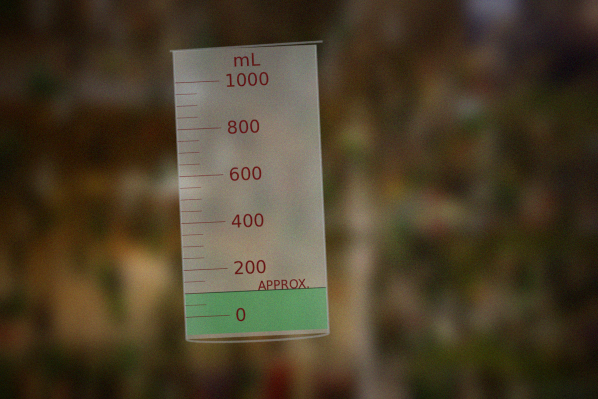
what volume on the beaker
100 mL
